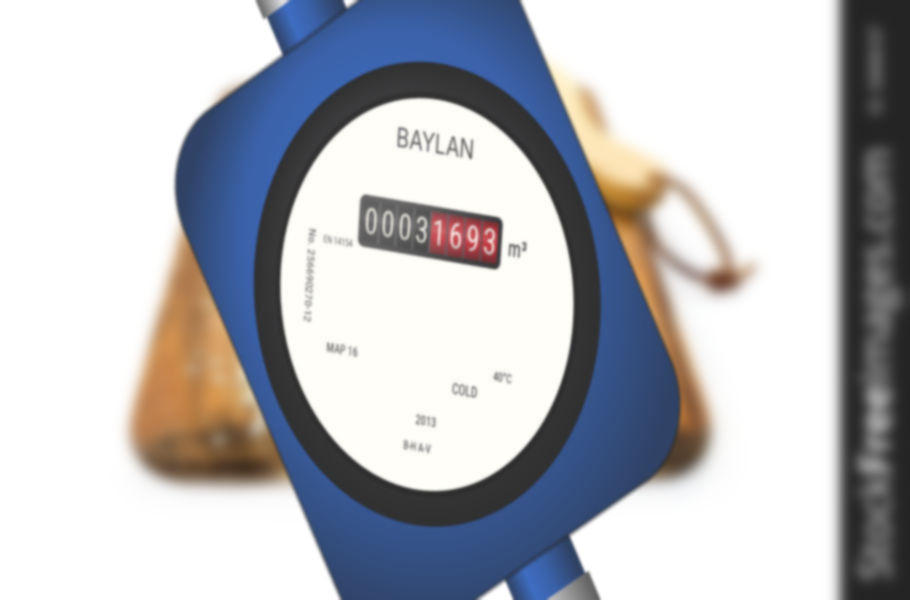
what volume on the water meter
3.1693 m³
